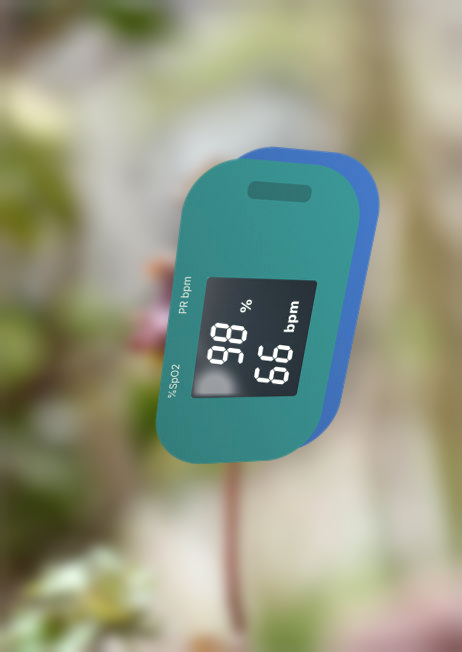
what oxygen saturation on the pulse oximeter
98 %
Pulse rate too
66 bpm
